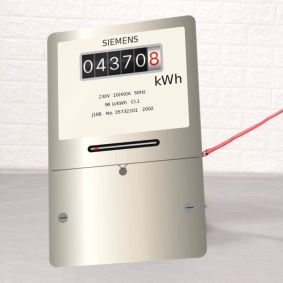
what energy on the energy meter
4370.8 kWh
